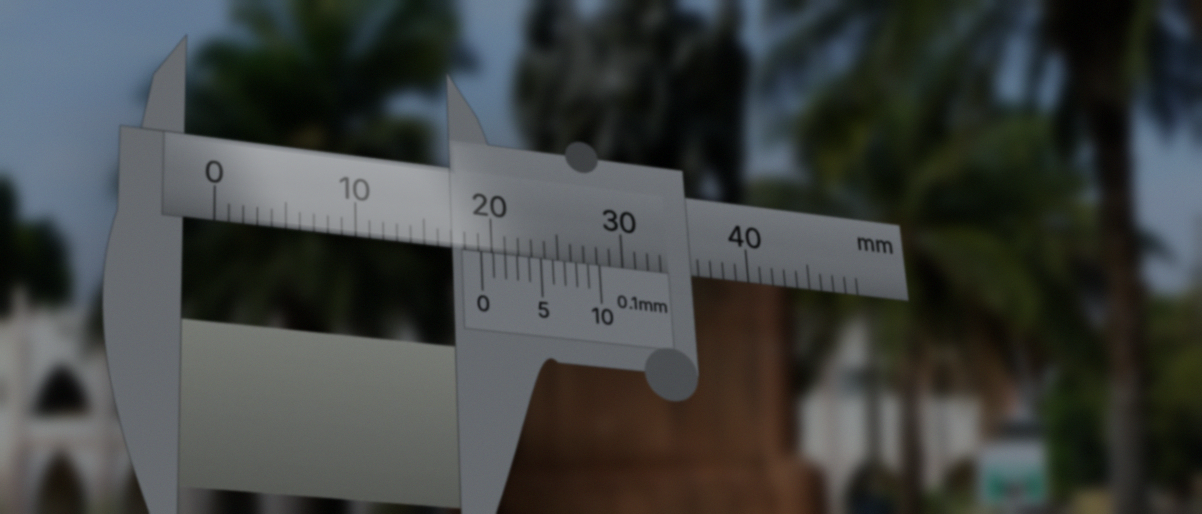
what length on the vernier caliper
19.2 mm
